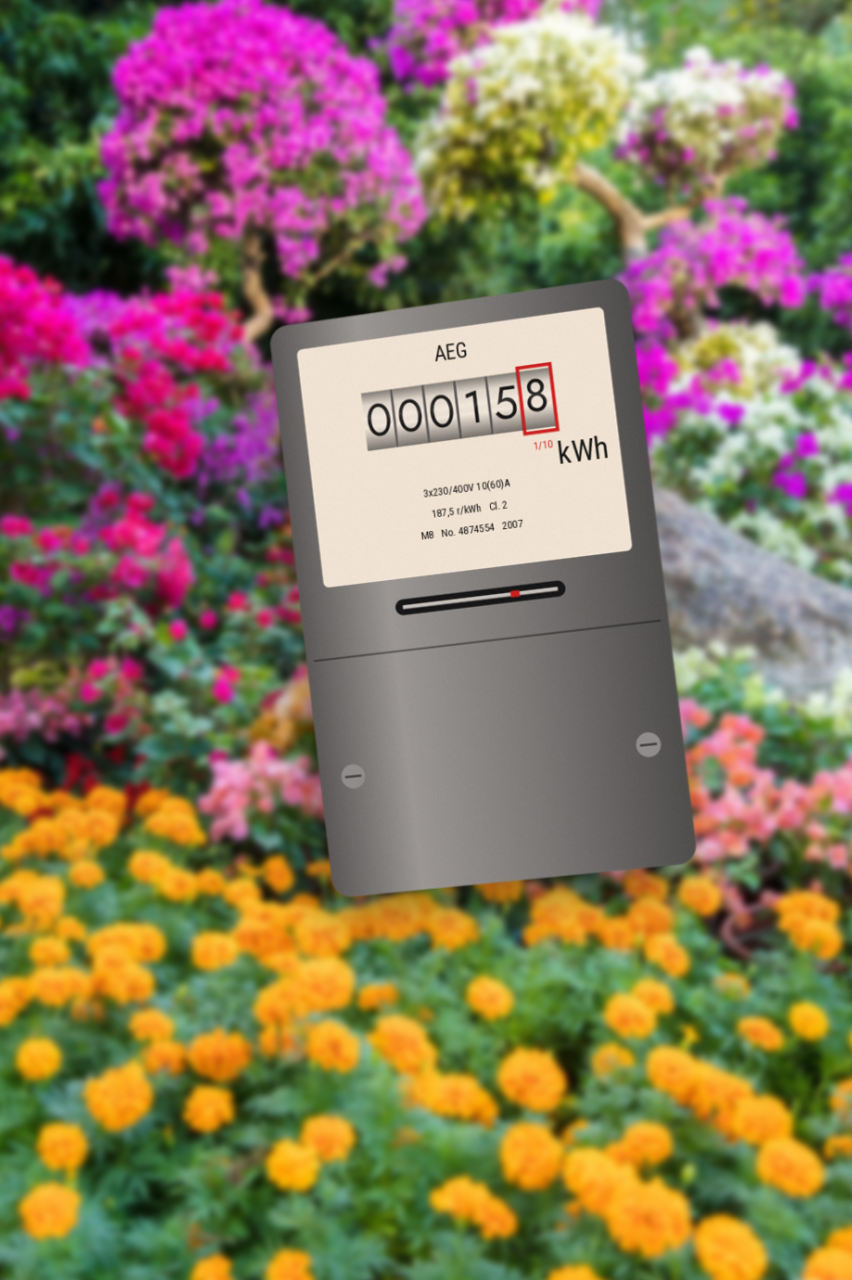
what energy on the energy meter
15.8 kWh
